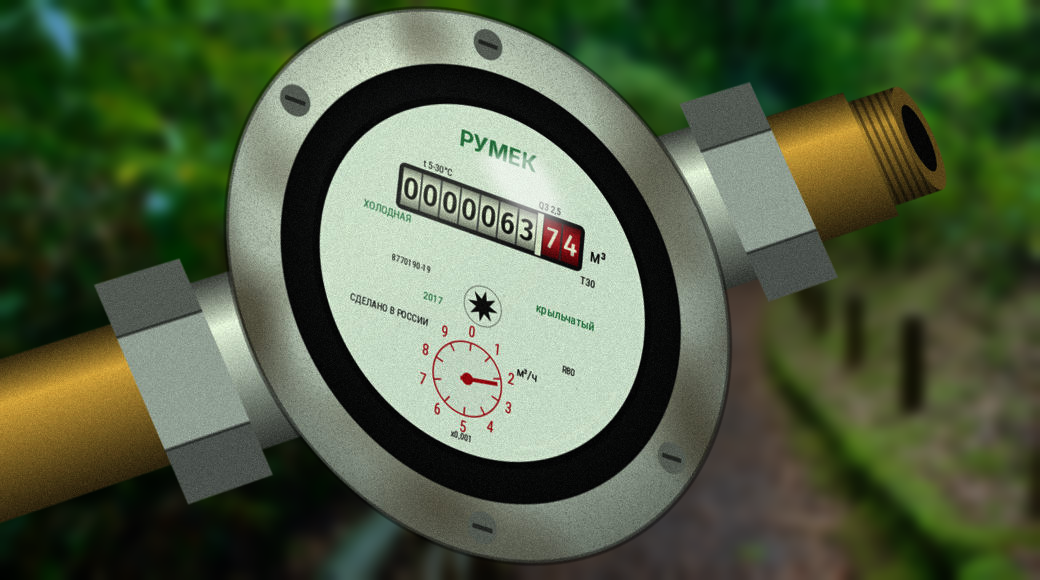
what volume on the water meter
63.742 m³
